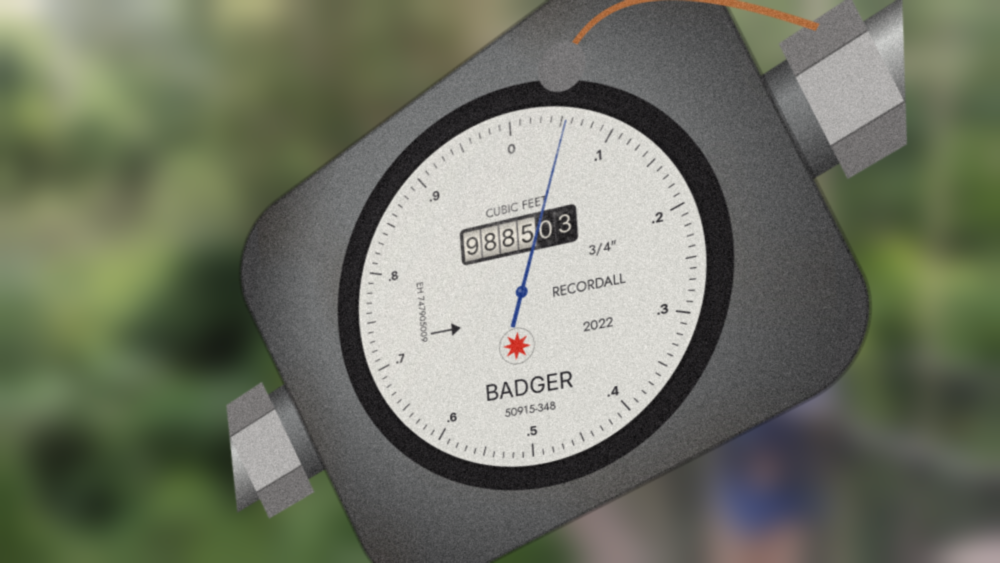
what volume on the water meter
988503.05 ft³
